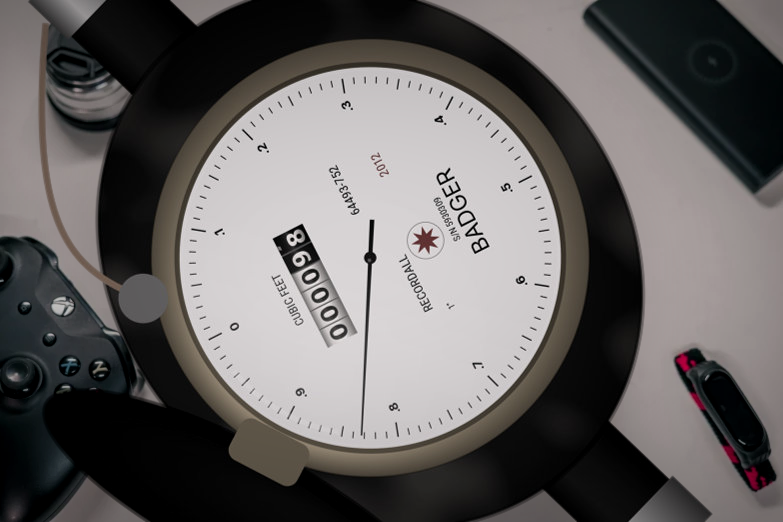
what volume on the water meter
97.83 ft³
